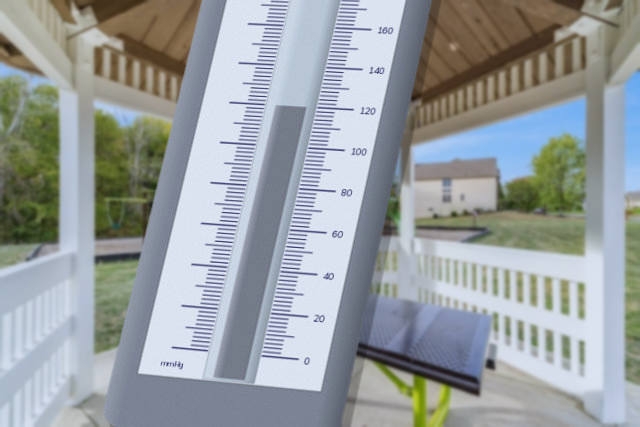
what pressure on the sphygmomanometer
120 mmHg
